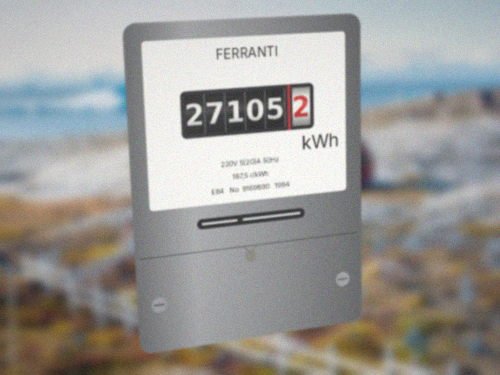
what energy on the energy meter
27105.2 kWh
